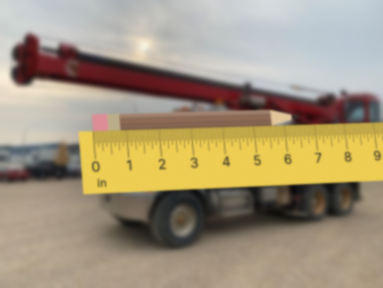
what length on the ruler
6.5 in
